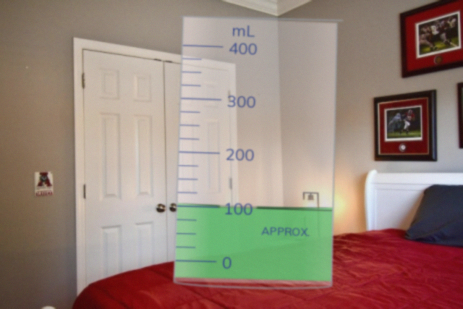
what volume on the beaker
100 mL
